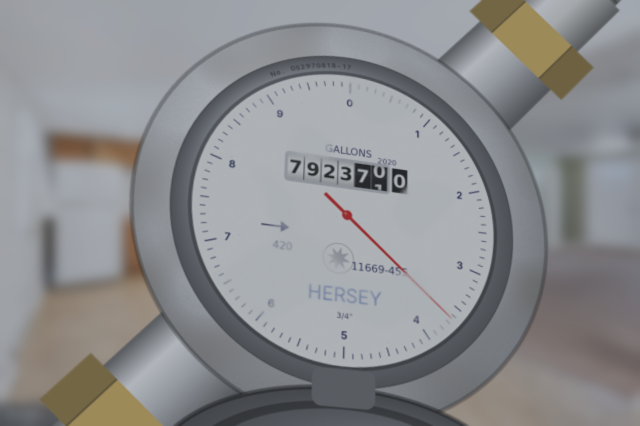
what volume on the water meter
7923703.6 gal
